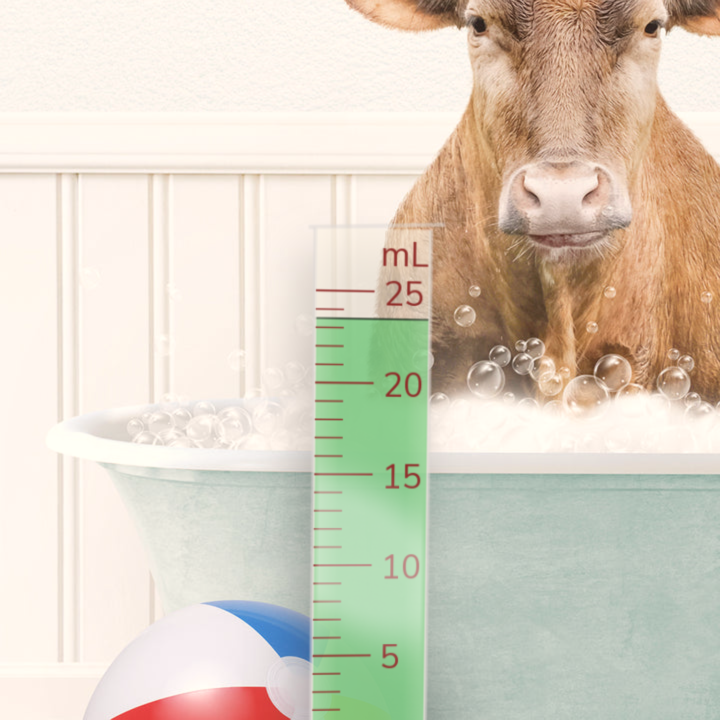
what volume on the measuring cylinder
23.5 mL
